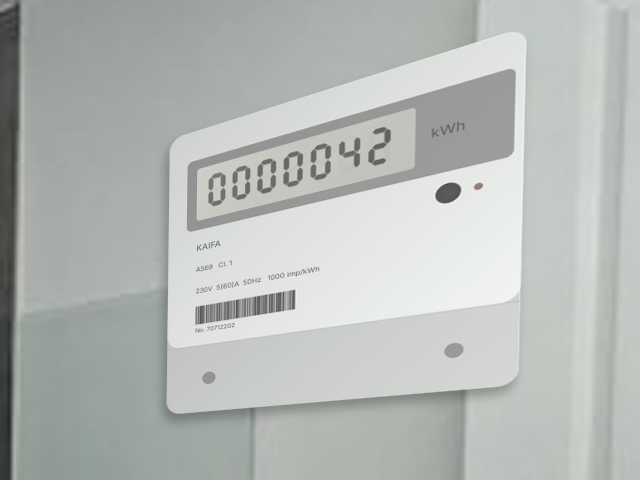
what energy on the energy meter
42 kWh
